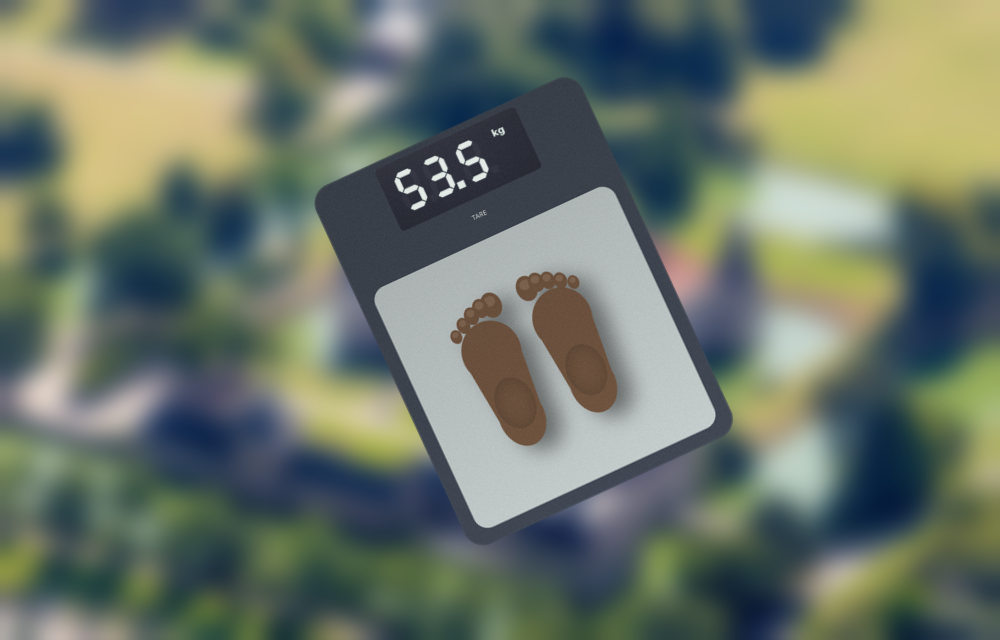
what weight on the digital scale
53.5 kg
